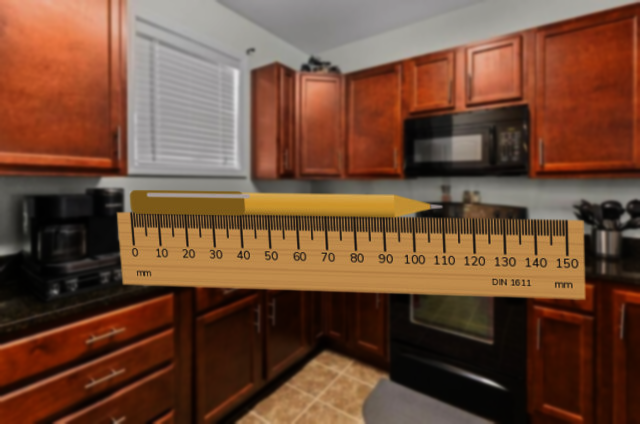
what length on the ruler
110 mm
